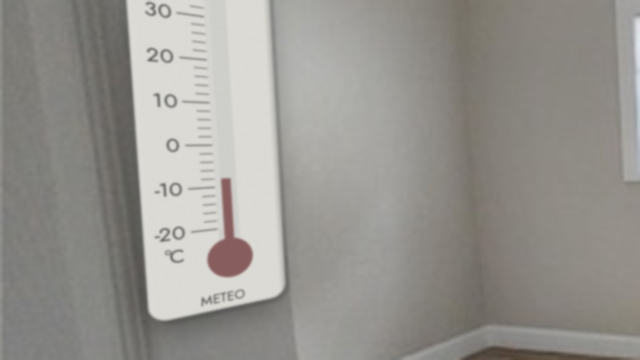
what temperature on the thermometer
-8 °C
